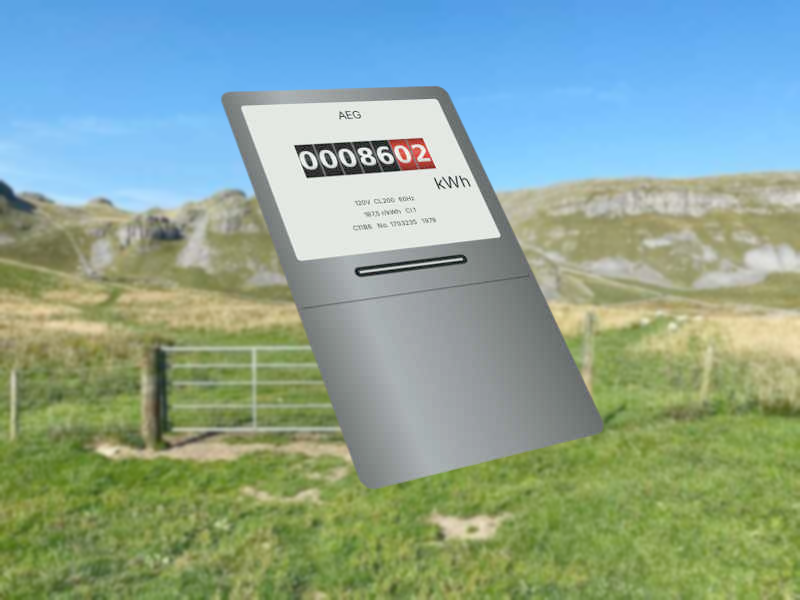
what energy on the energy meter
86.02 kWh
